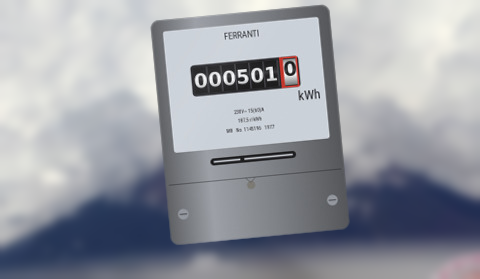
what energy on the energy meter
501.0 kWh
